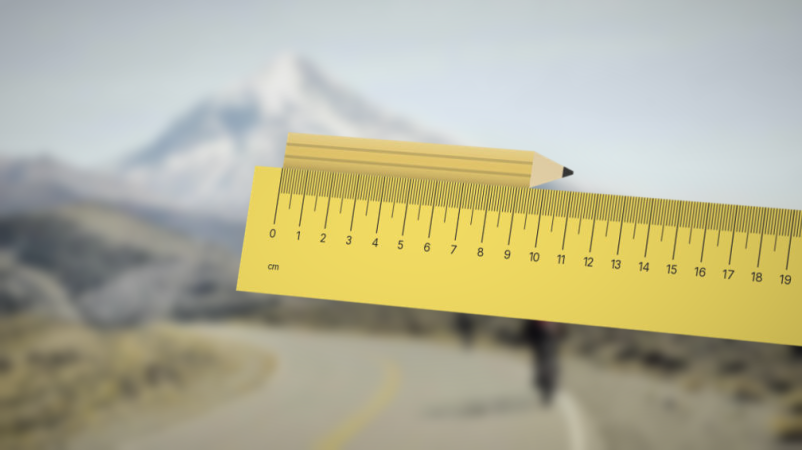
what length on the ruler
11 cm
